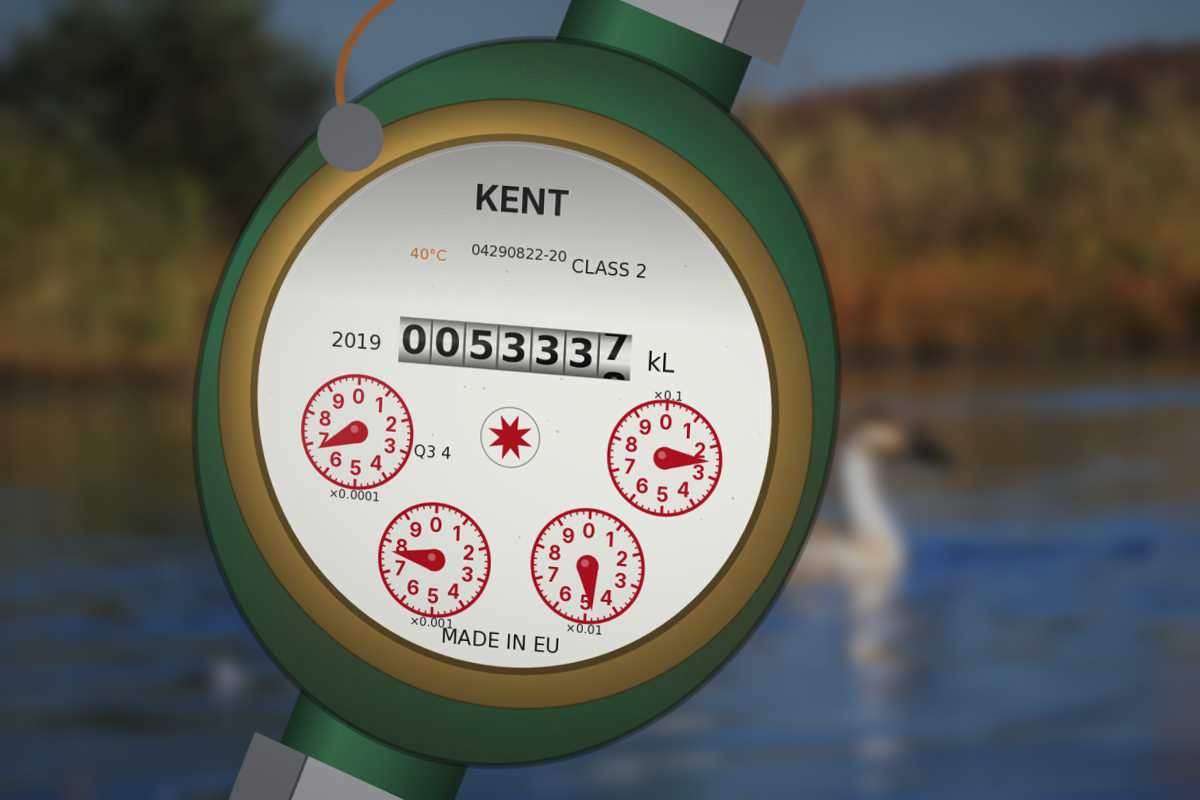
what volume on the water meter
53337.2476 kL
